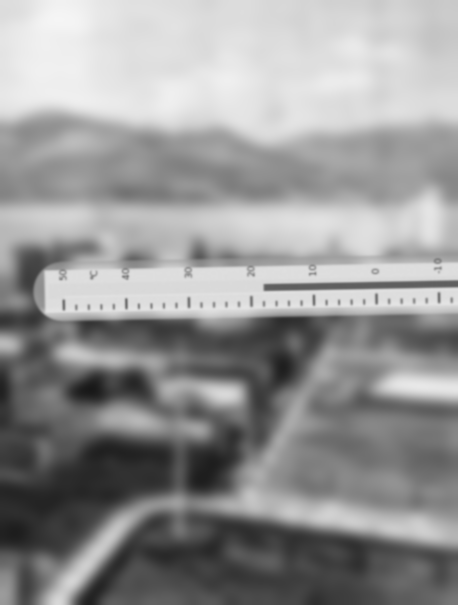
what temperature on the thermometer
18 °C
